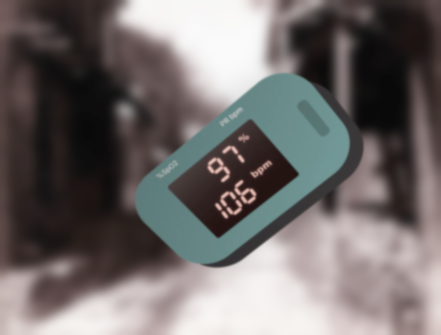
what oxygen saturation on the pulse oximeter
97 %
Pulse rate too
106 bpm
